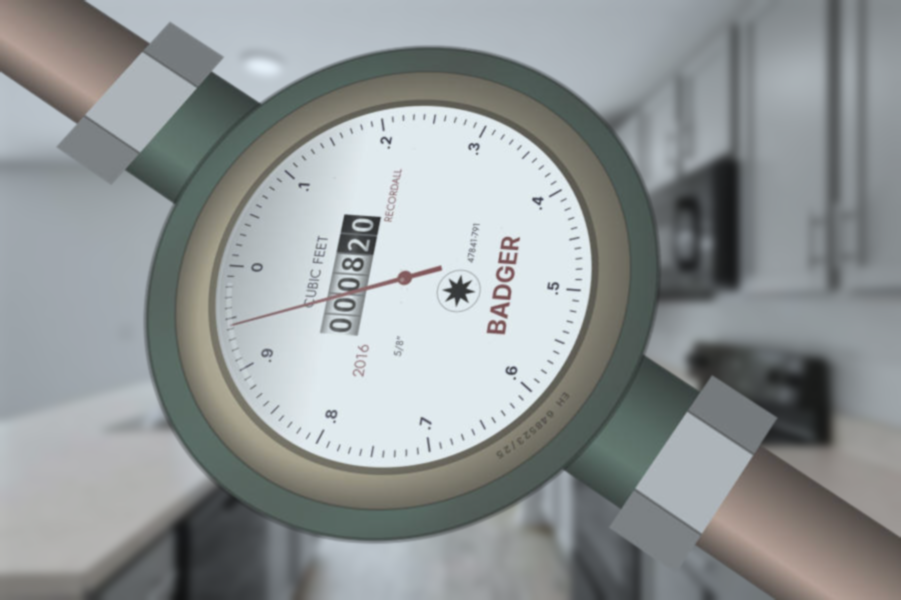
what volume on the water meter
819.94 ft³
